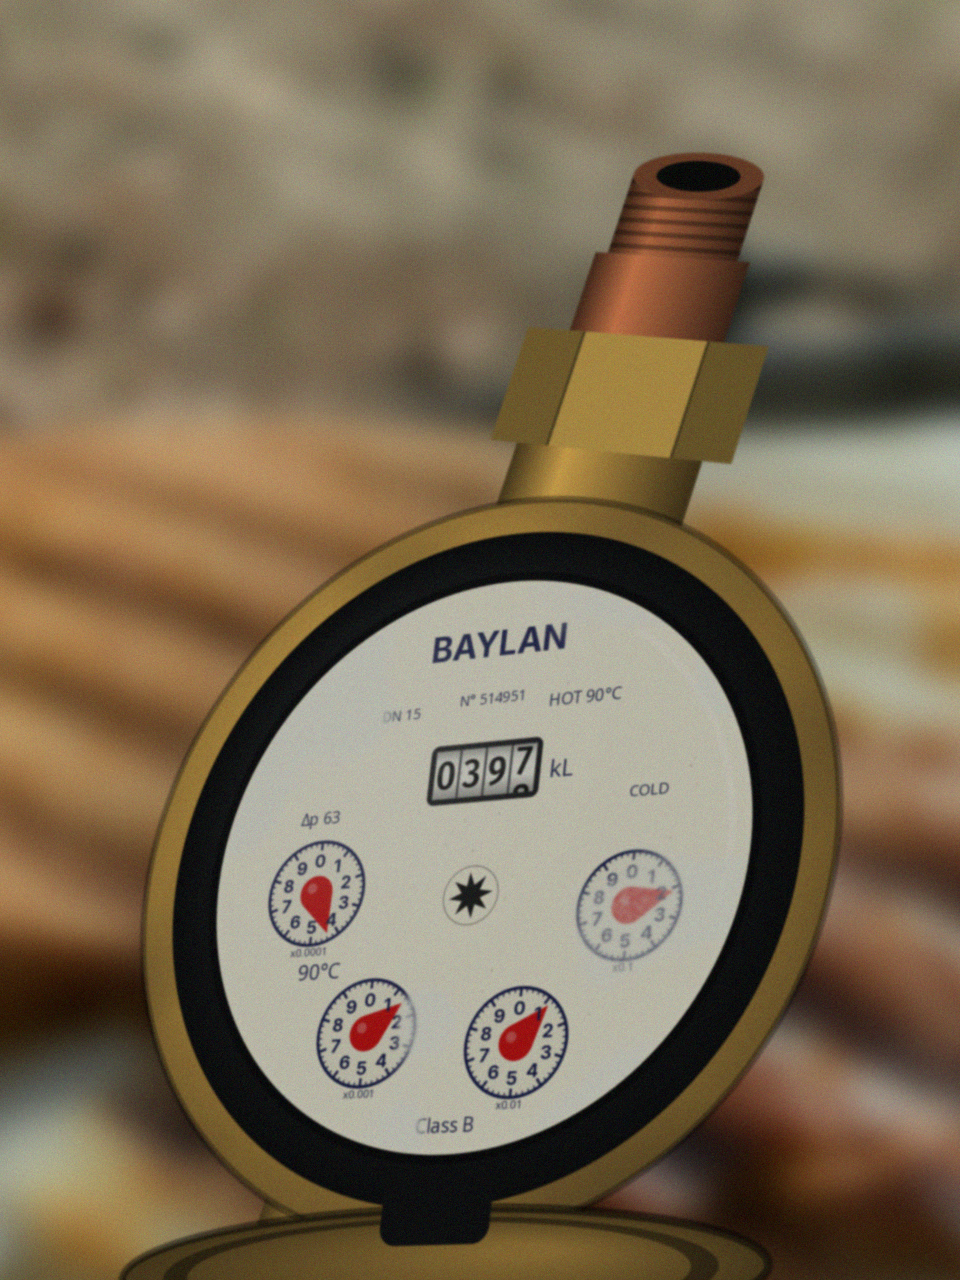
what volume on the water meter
397.2114 kL
